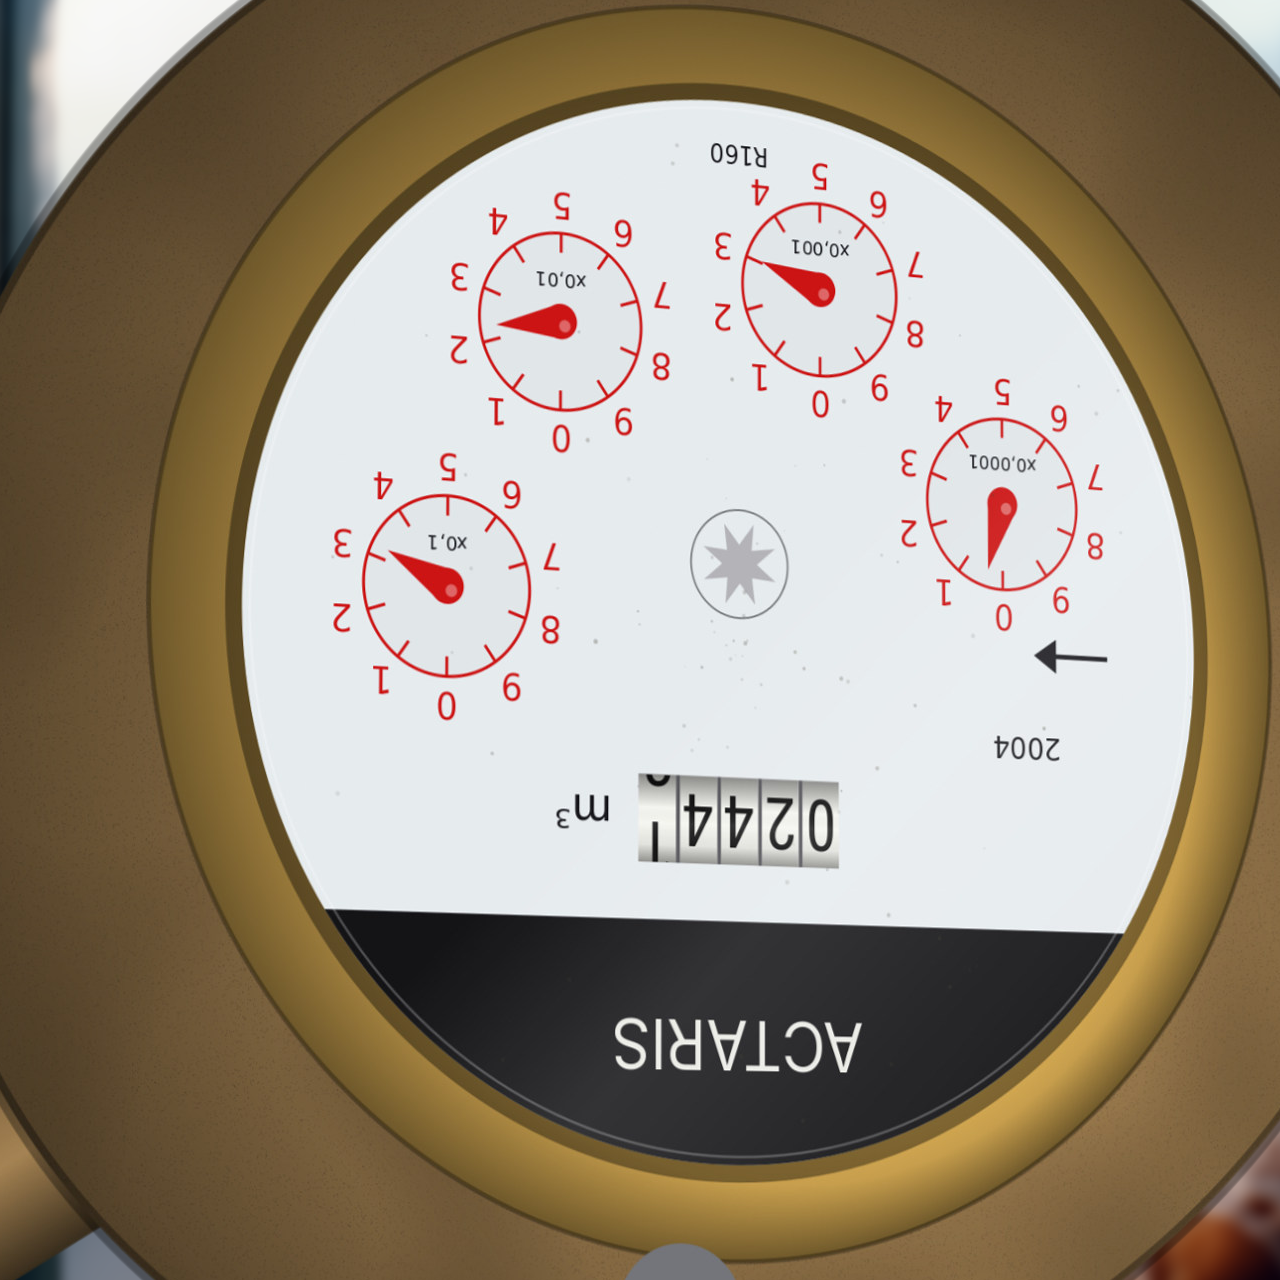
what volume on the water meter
2441.3230 m³
